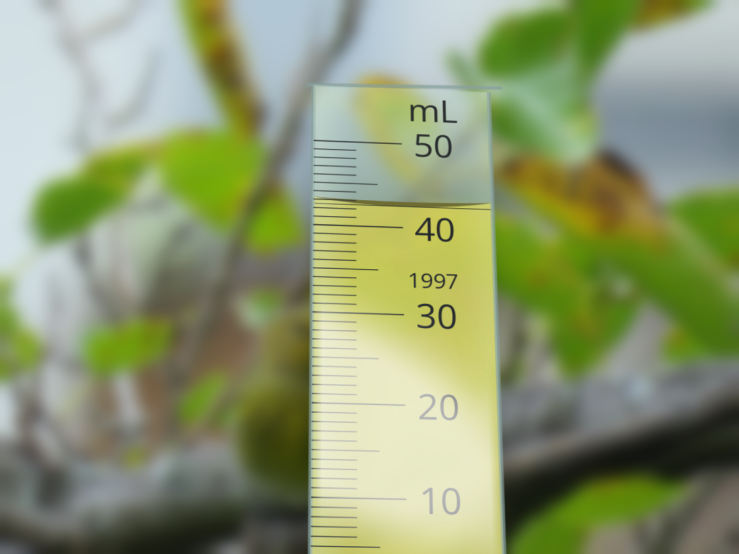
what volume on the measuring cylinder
42.5 mL
